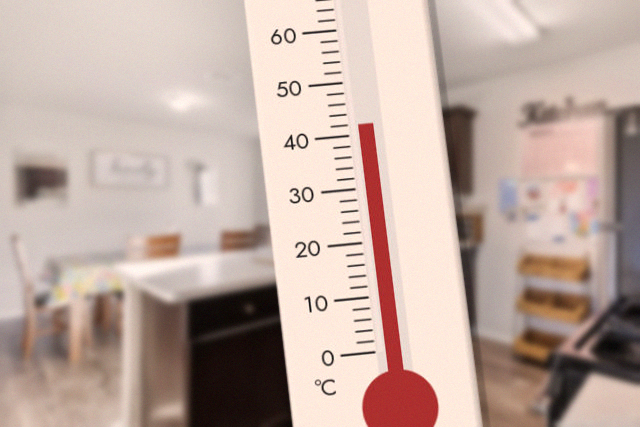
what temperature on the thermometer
42 °C
